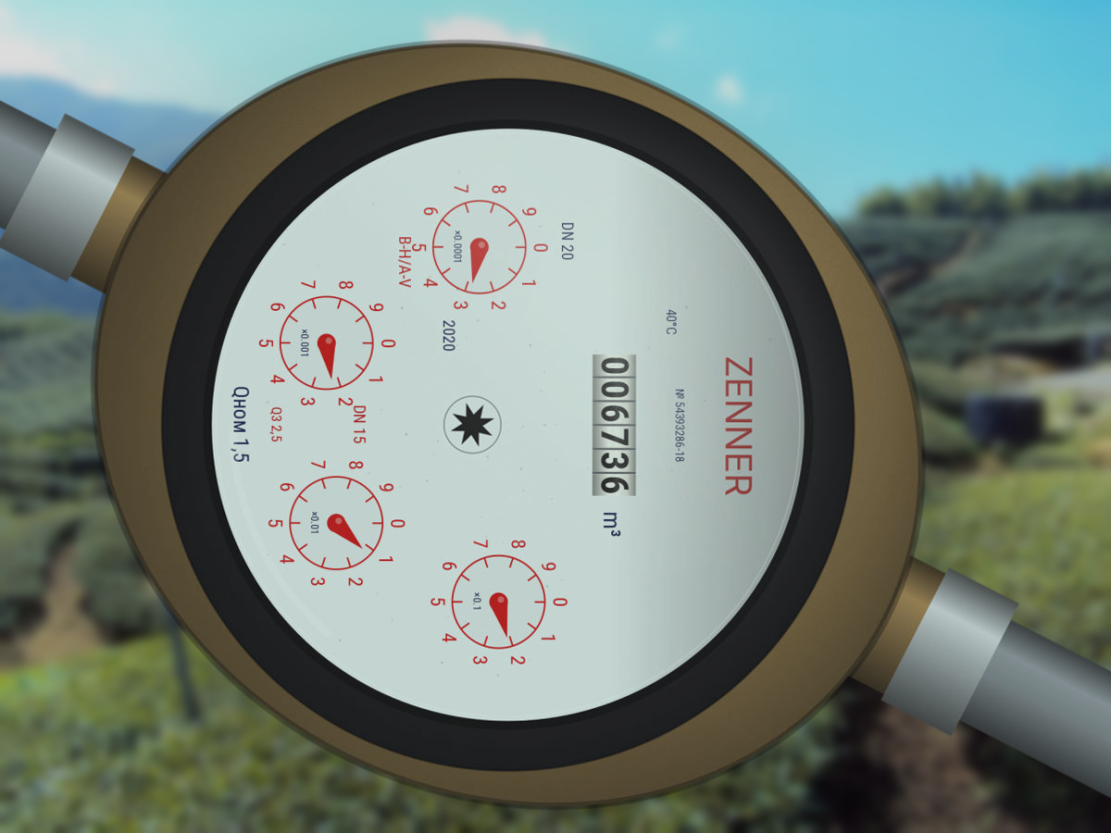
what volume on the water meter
6736.2122 m³
